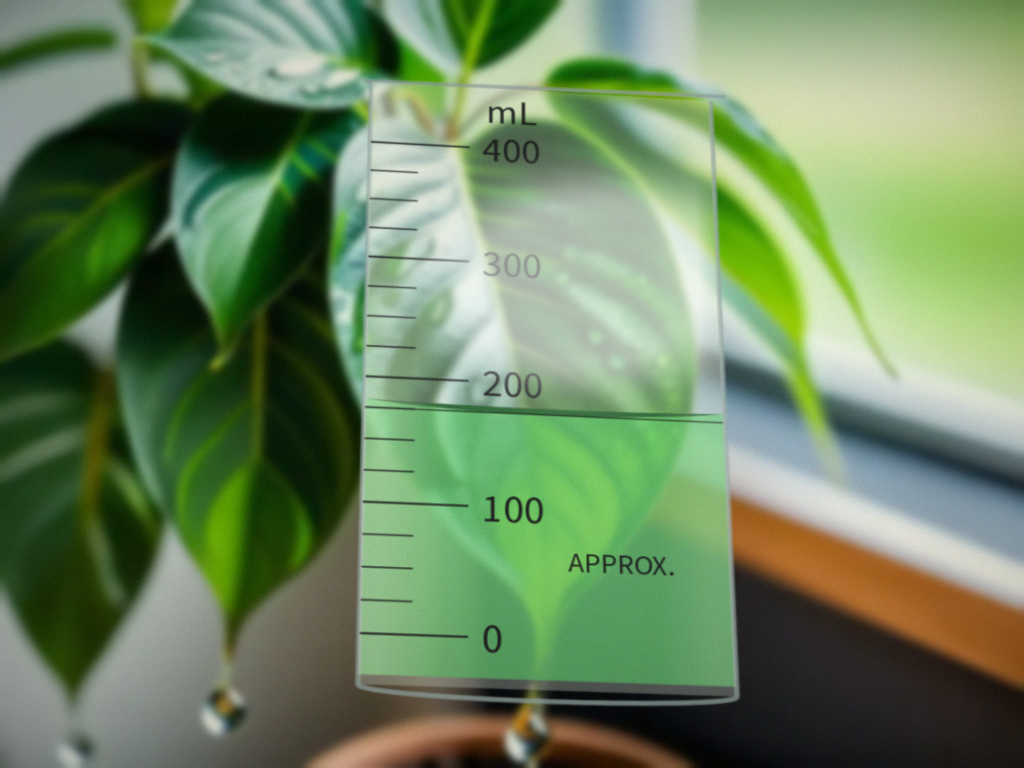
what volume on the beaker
175 mL
